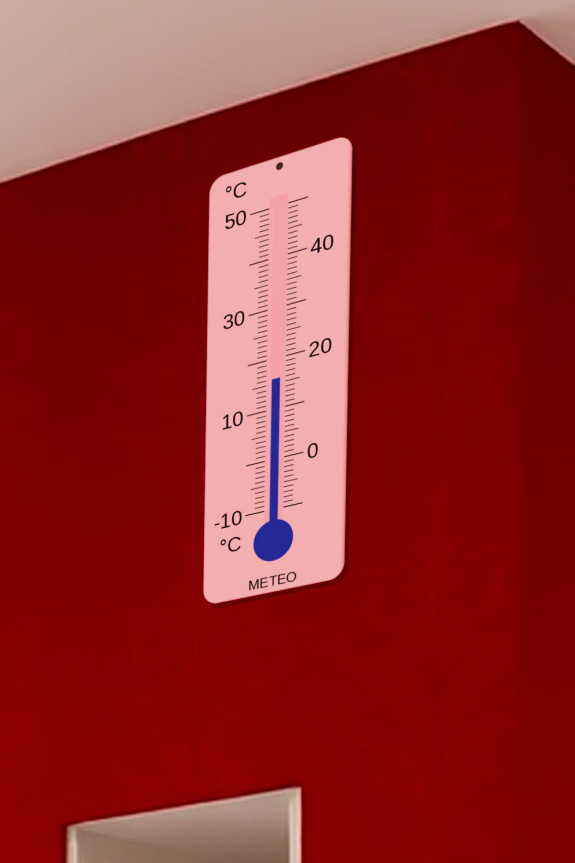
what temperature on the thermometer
16 °C
